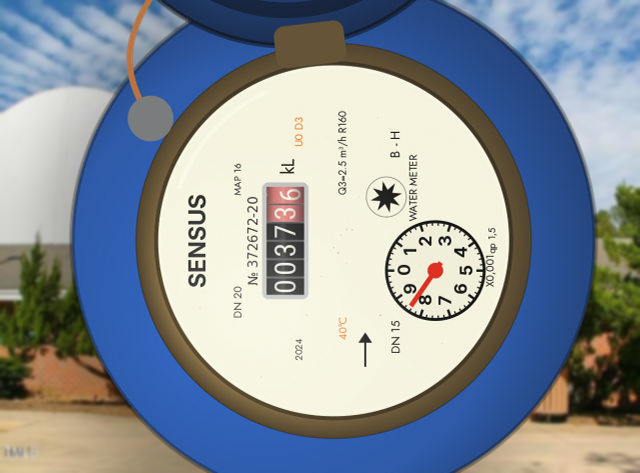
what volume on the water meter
37.358 kL
